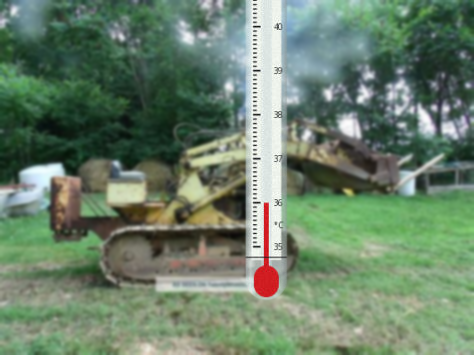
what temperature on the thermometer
36 °C
